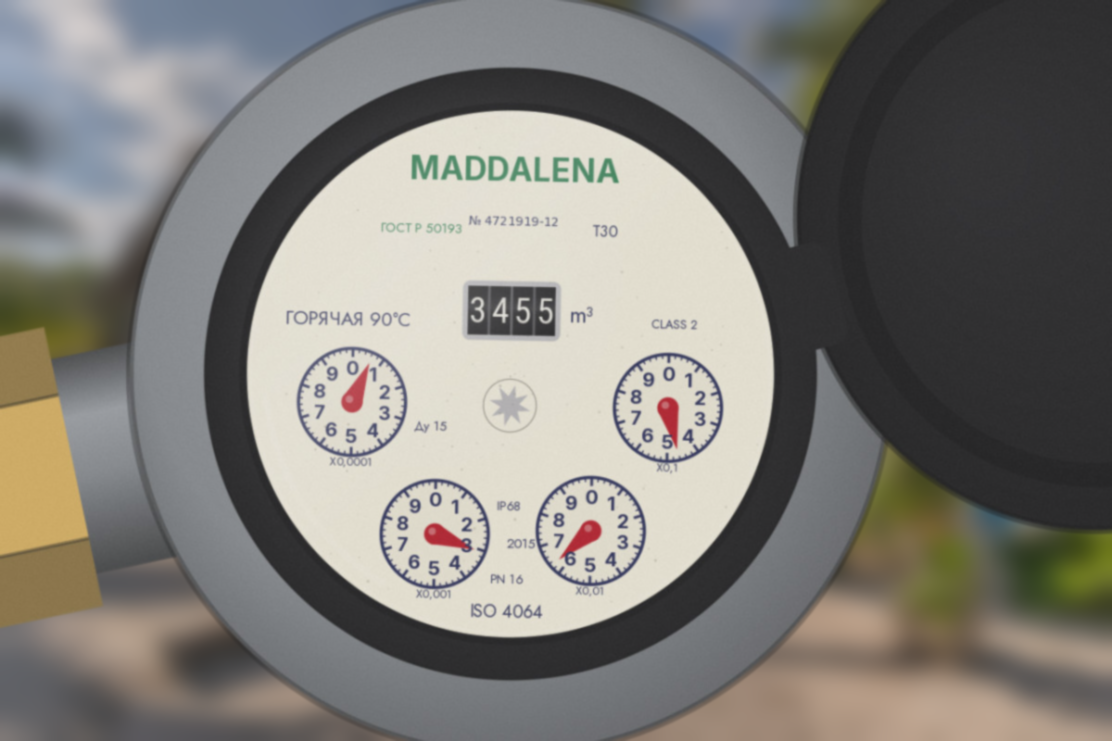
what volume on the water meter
3455.4630 m³
